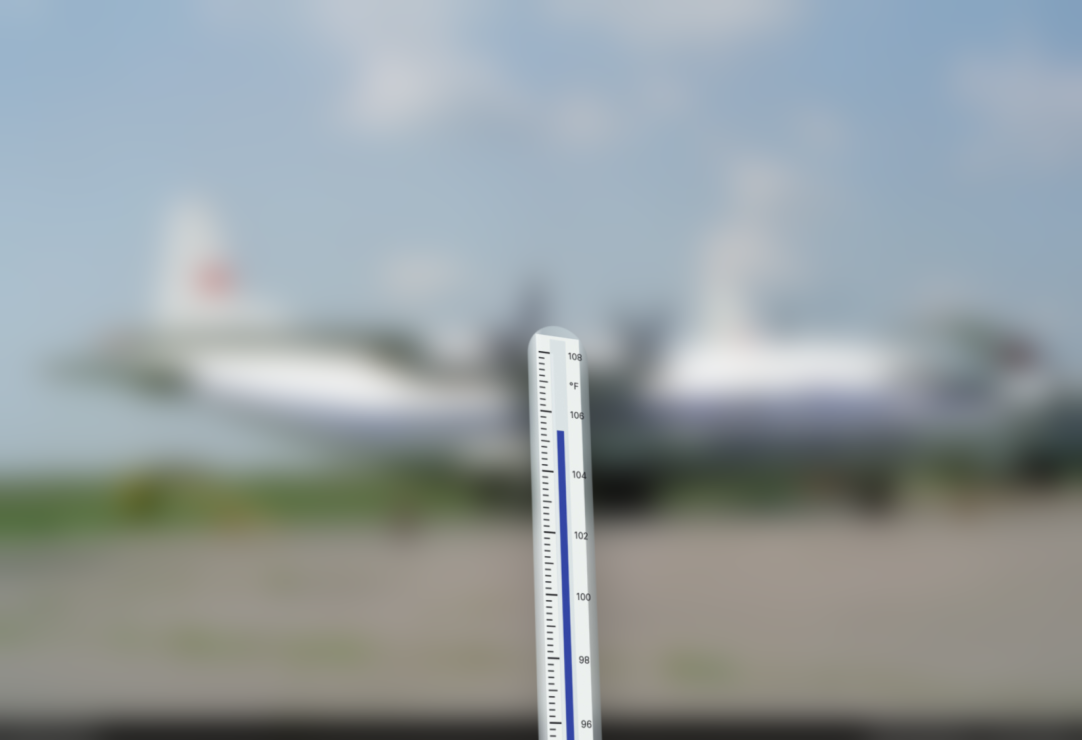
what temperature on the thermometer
105.4 °F
